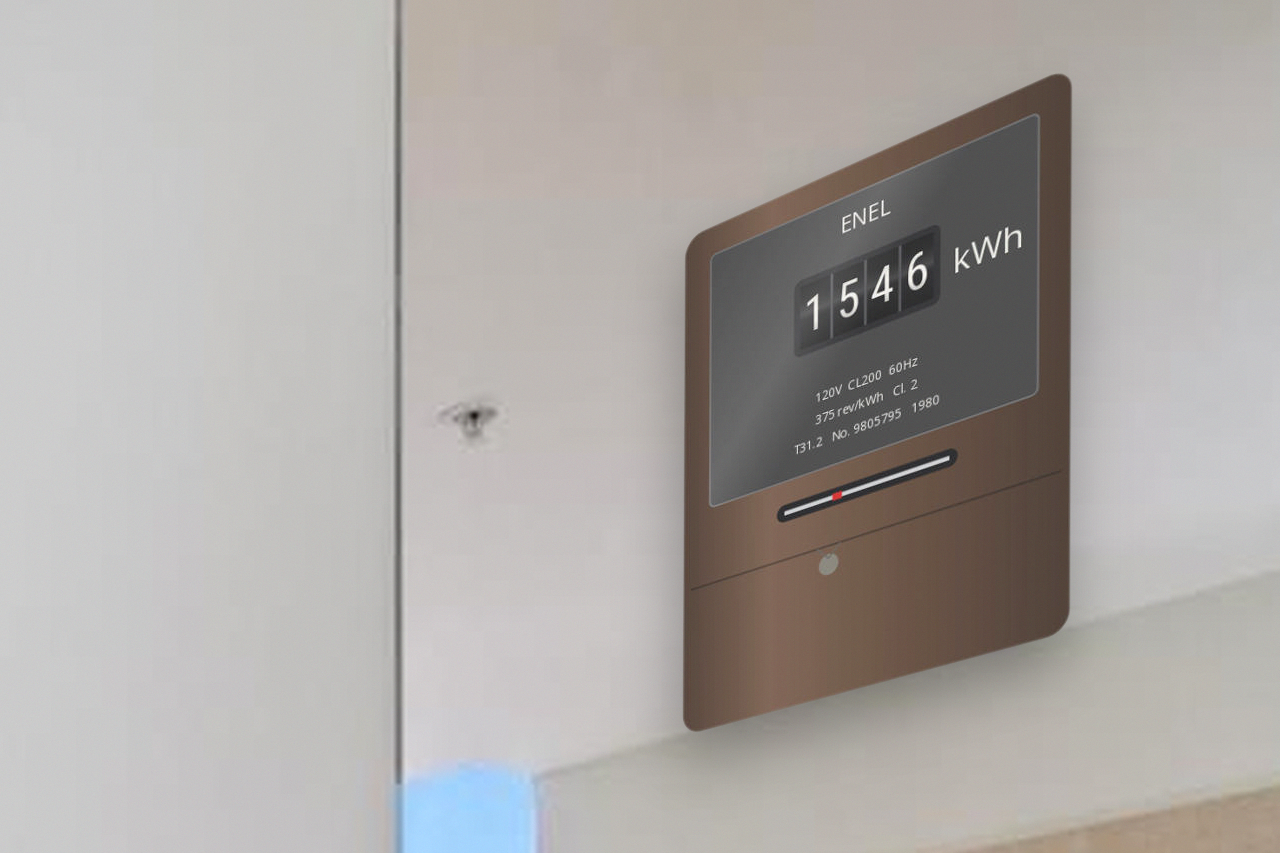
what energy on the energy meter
1546 kWh
